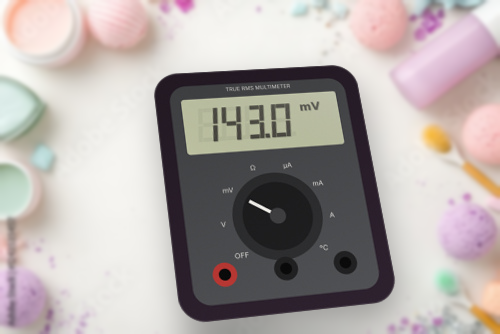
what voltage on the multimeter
143.0 mV
